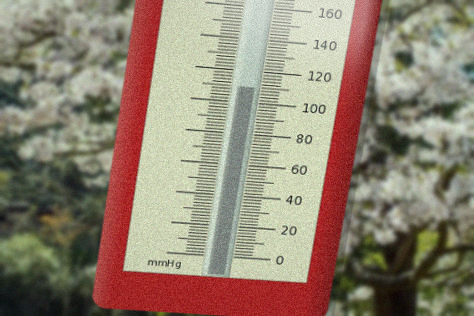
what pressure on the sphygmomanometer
110 mmHg
